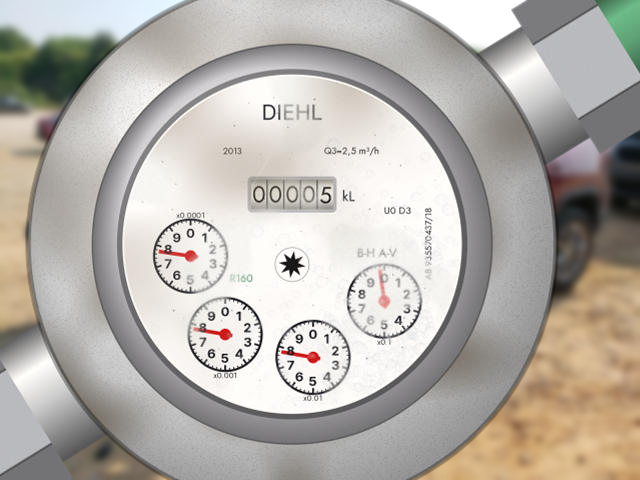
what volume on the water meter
4.9777 kL
